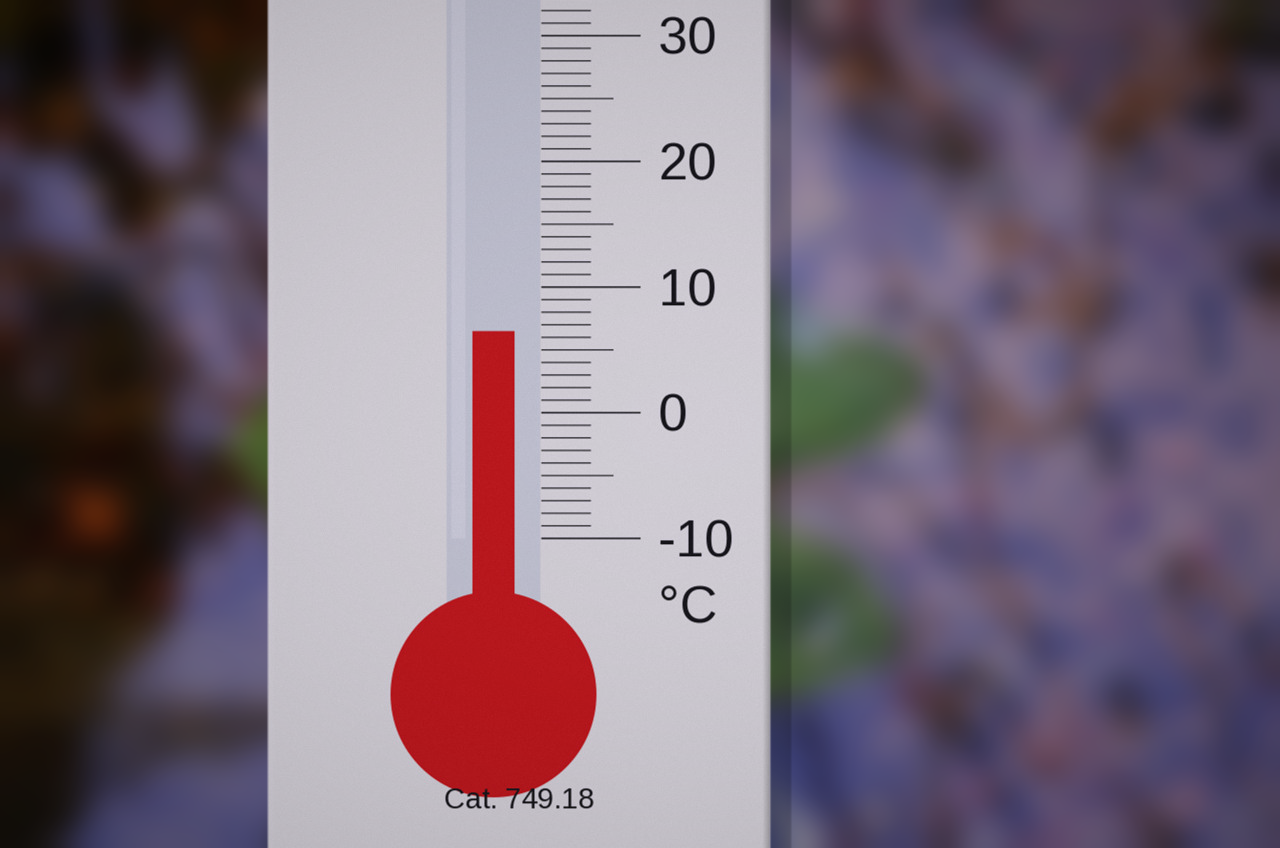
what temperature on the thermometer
6.5 °C
